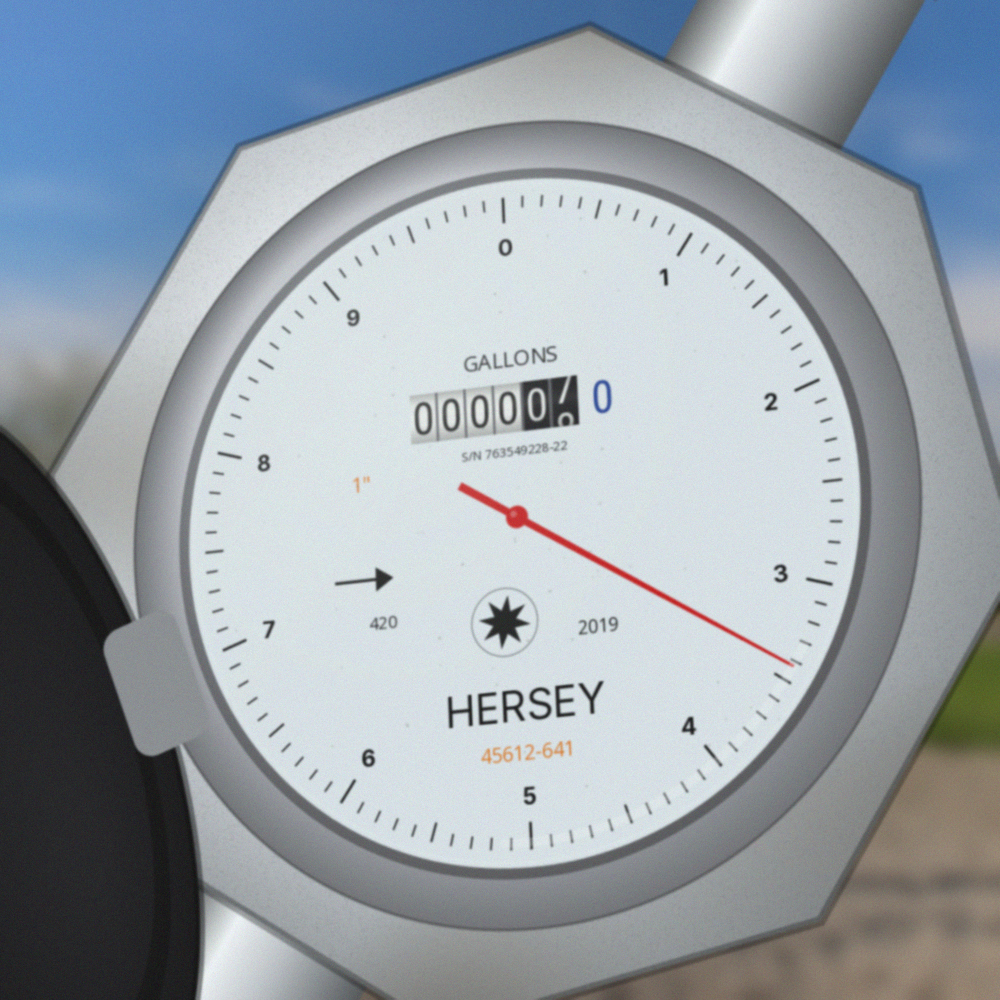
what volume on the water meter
73.4 gal
